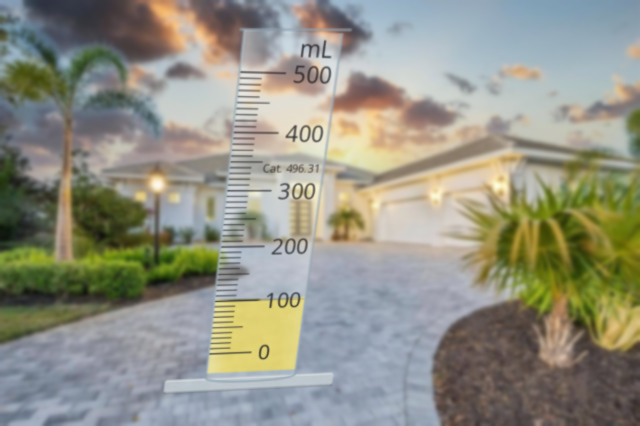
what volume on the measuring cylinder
100 mL
